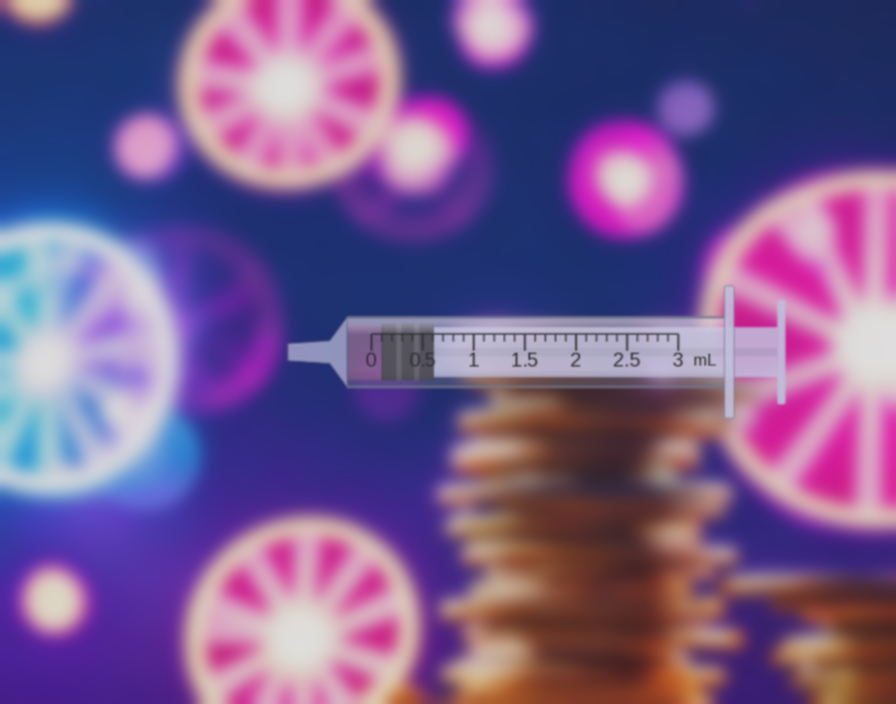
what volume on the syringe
0.1 mL
